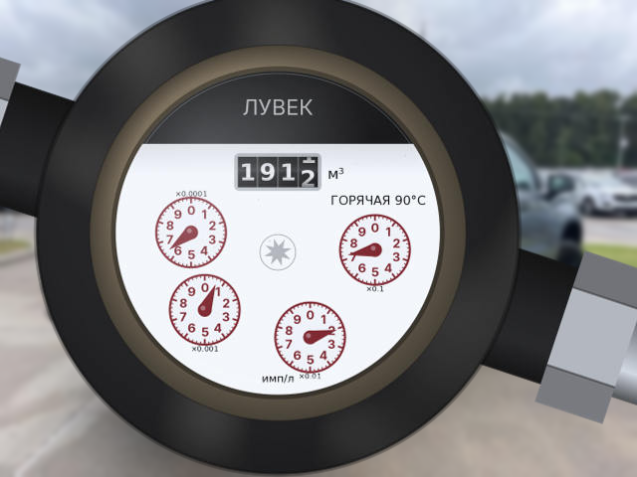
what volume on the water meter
1911.7206 m³
